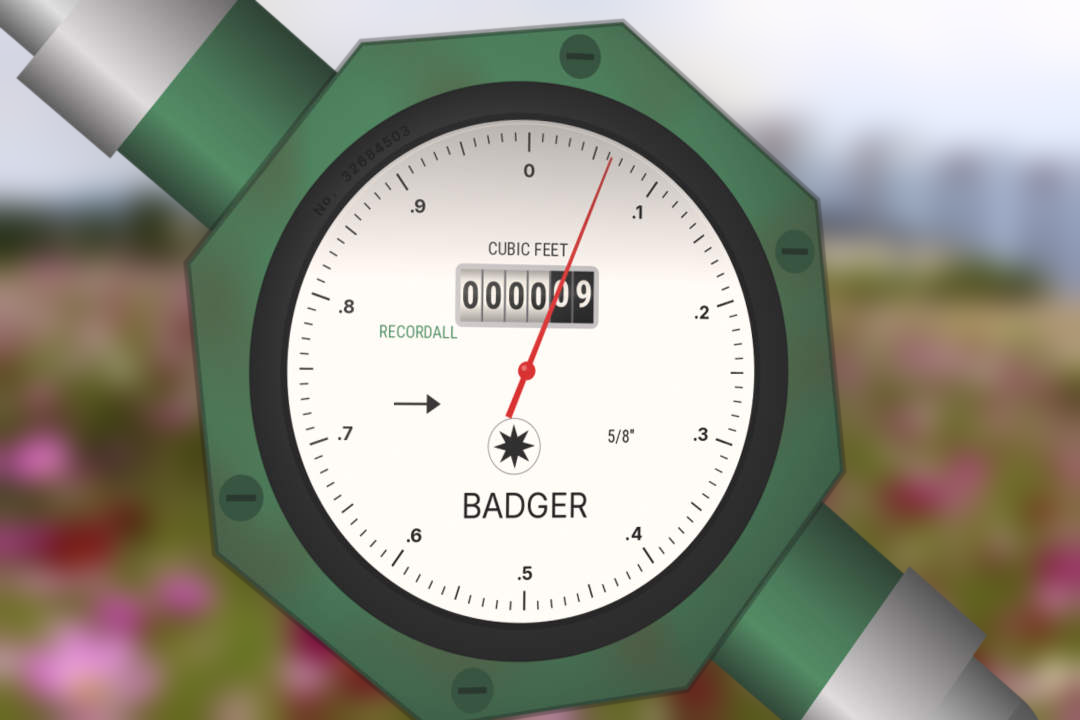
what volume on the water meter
9.06 ft³
